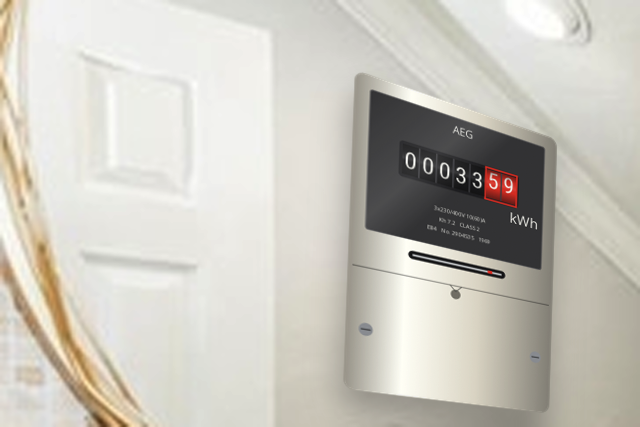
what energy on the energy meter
33.59 kWh
